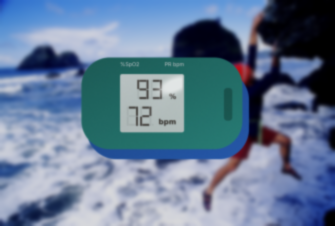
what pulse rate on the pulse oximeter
72 bpm
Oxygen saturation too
93 %
